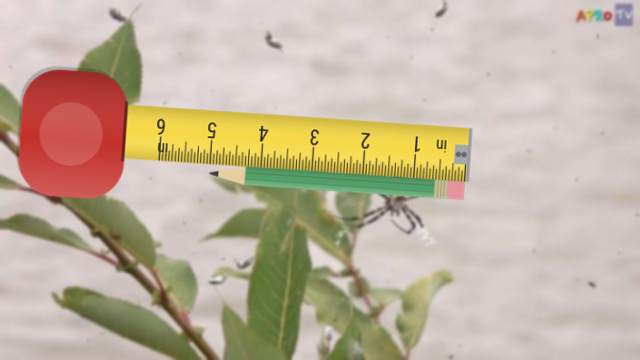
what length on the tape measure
5 in
